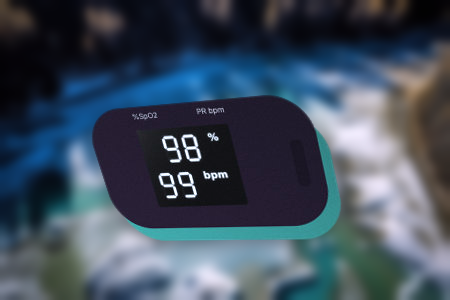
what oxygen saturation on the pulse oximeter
98 %
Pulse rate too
99 bpm
